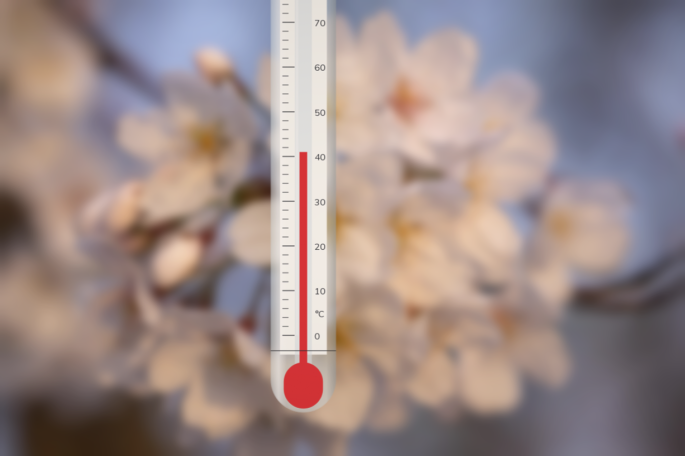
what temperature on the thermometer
41 °C
